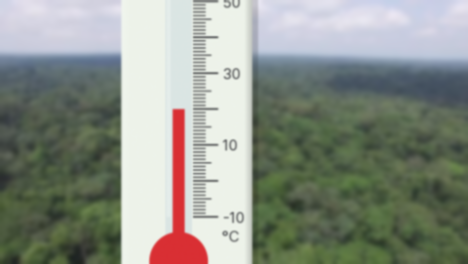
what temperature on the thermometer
20 °C
